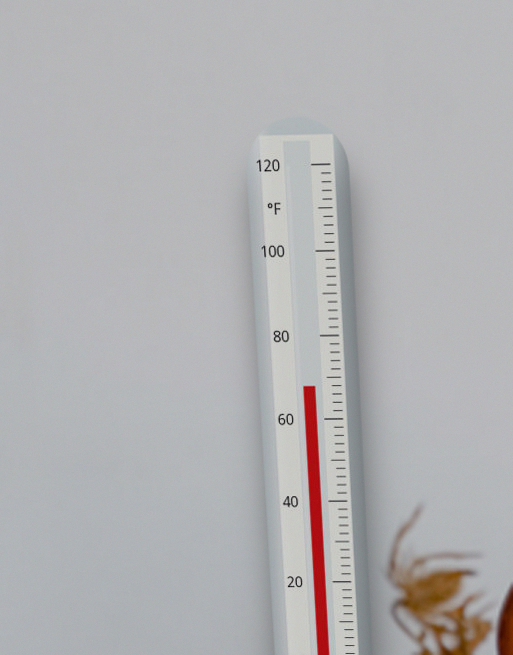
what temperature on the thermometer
68 °F
